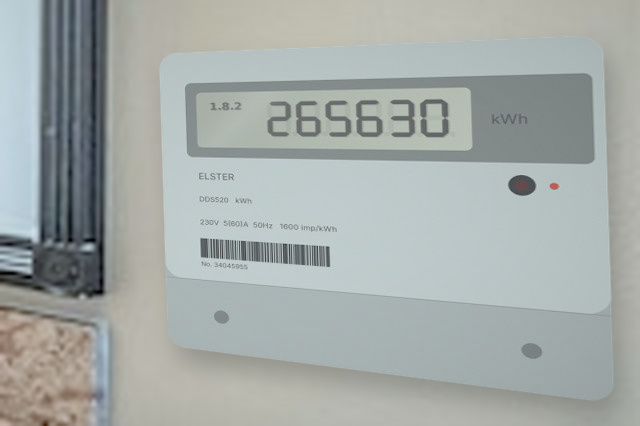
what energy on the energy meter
265630 kWh
